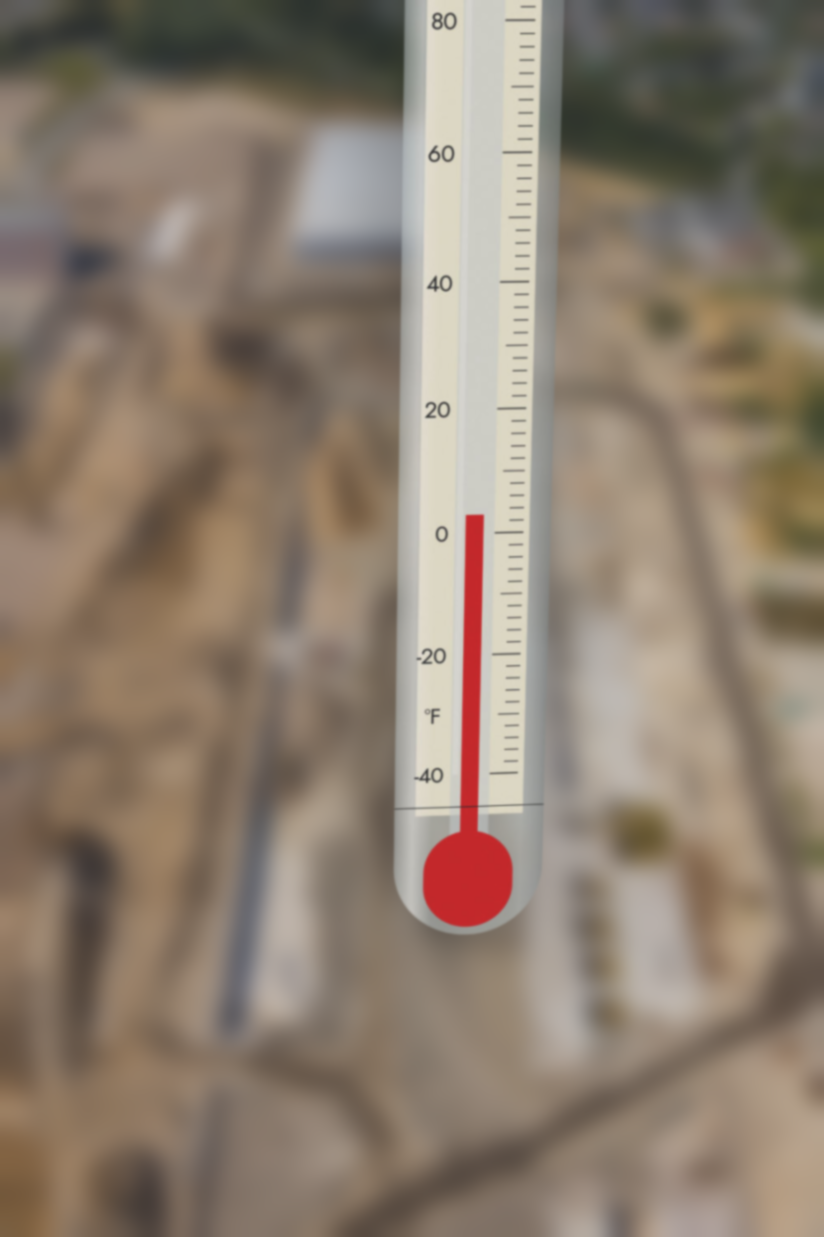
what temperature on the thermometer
3 °F
